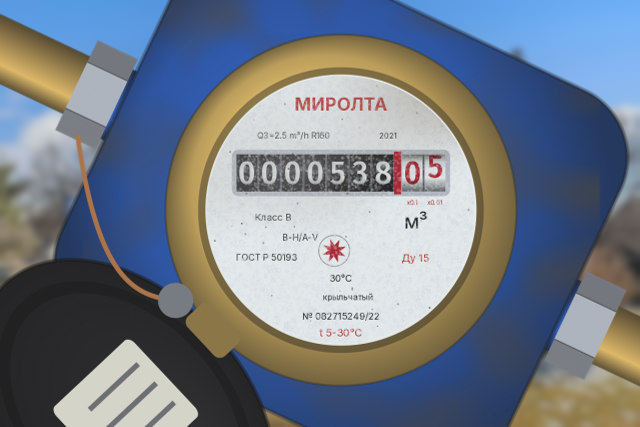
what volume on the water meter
538.05 m³
